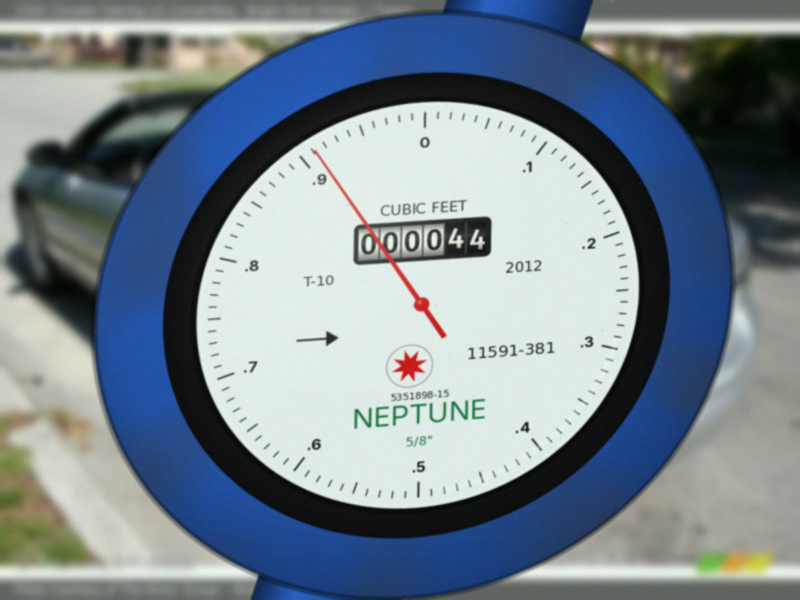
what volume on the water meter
43.91 ft³
